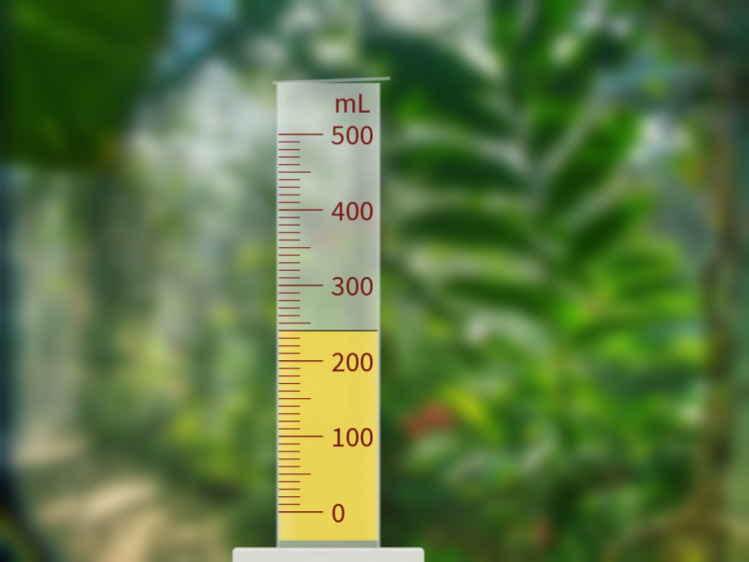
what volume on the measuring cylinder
240 mL
